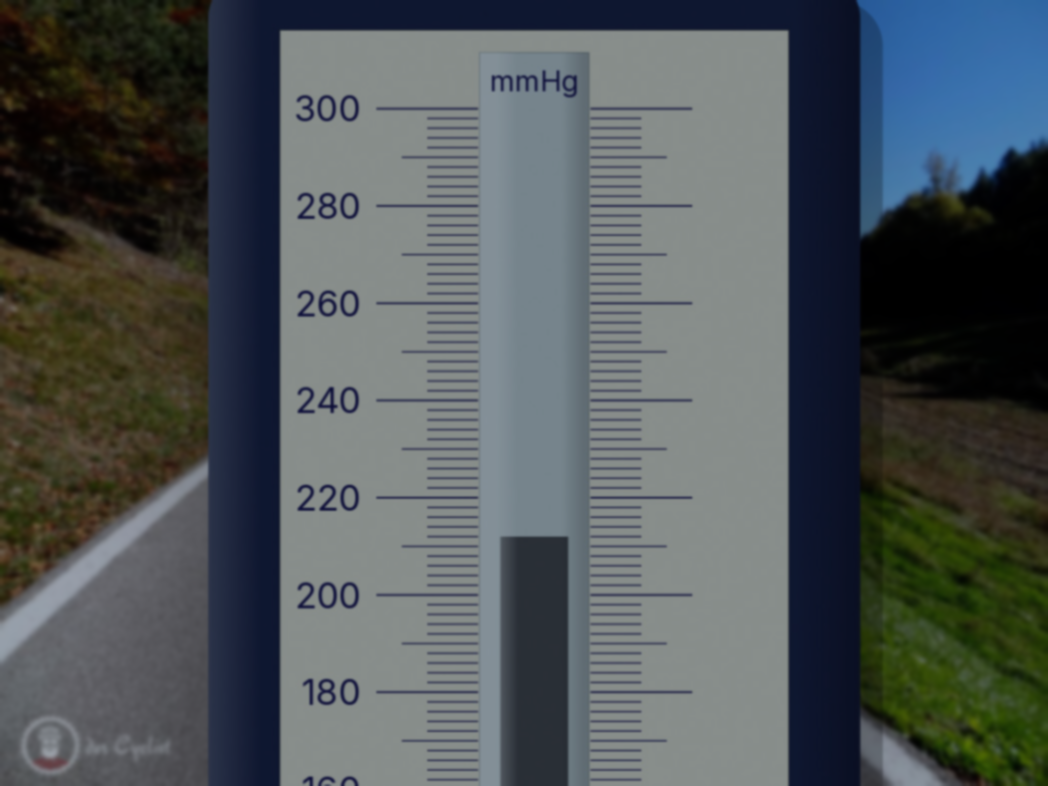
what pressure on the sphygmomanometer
212 mmHg
